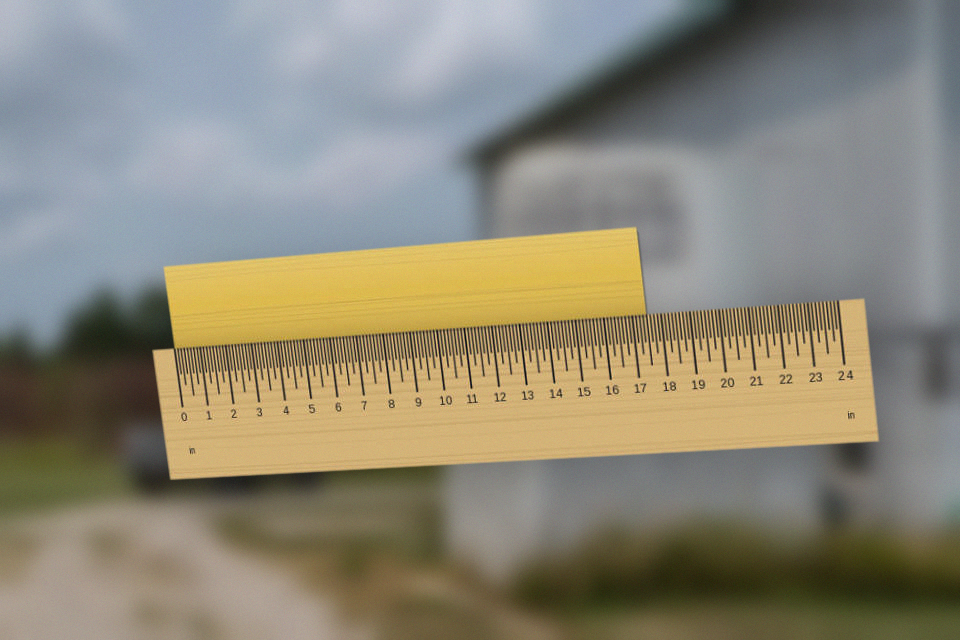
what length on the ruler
17.5 in
